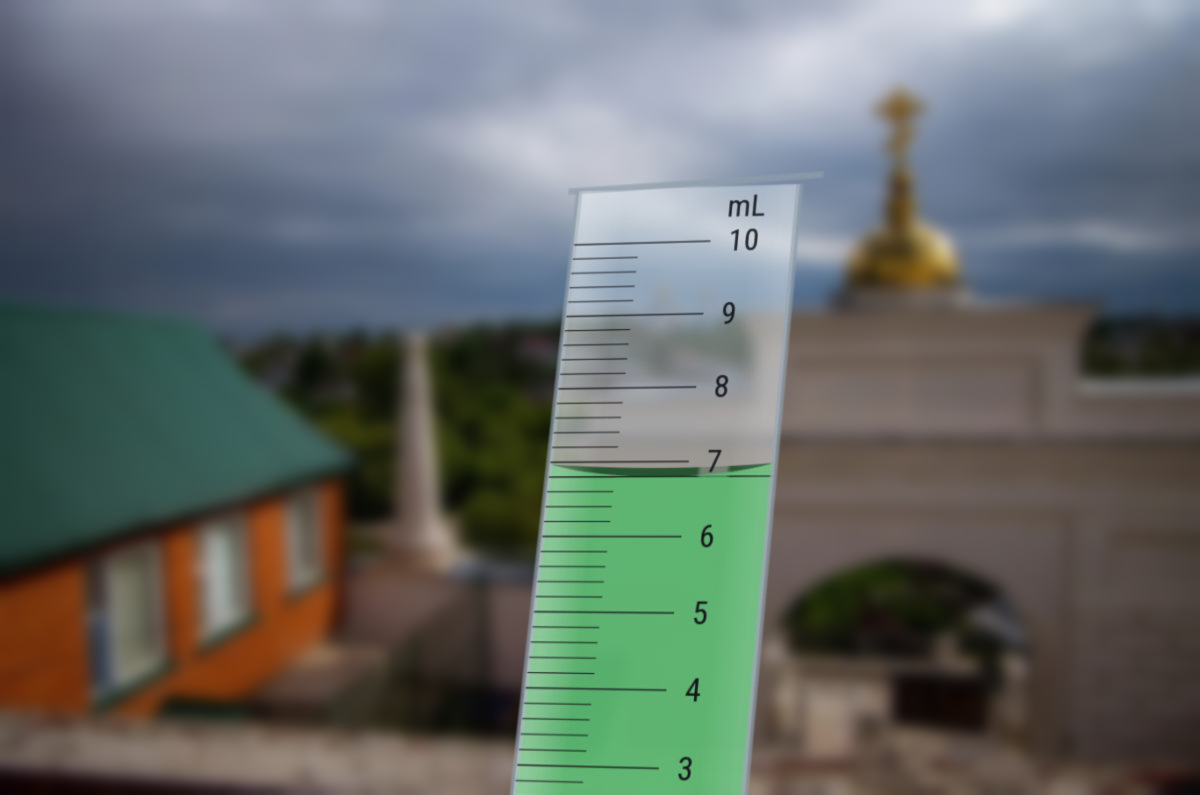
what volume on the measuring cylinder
6.8 mL
